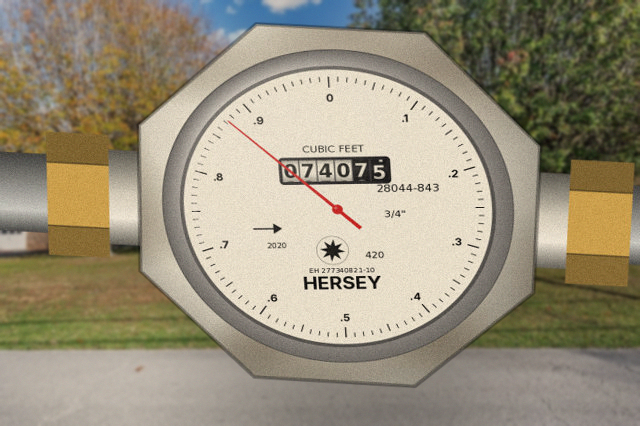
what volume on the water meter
74074.87 ft³
